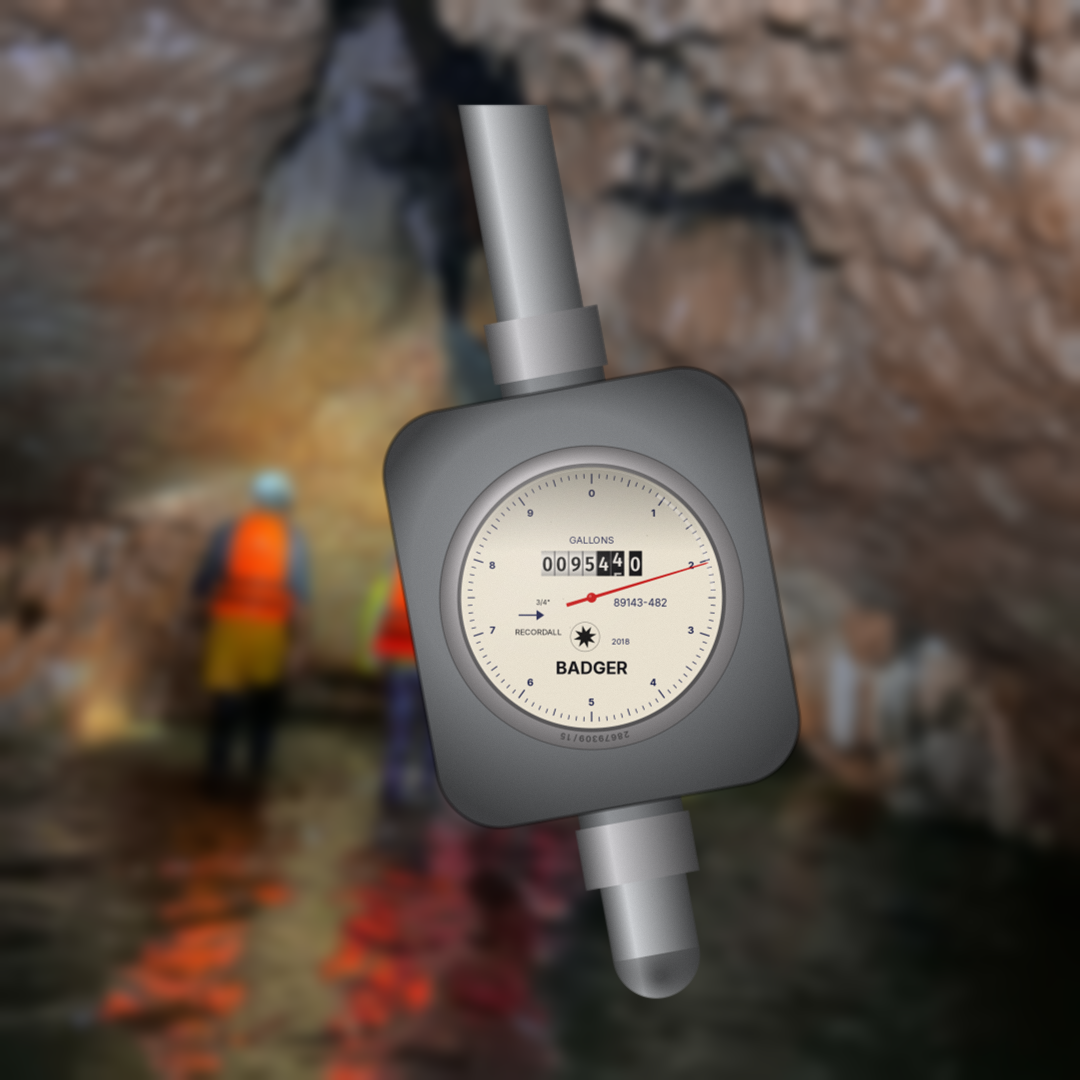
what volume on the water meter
95442.0 gal
